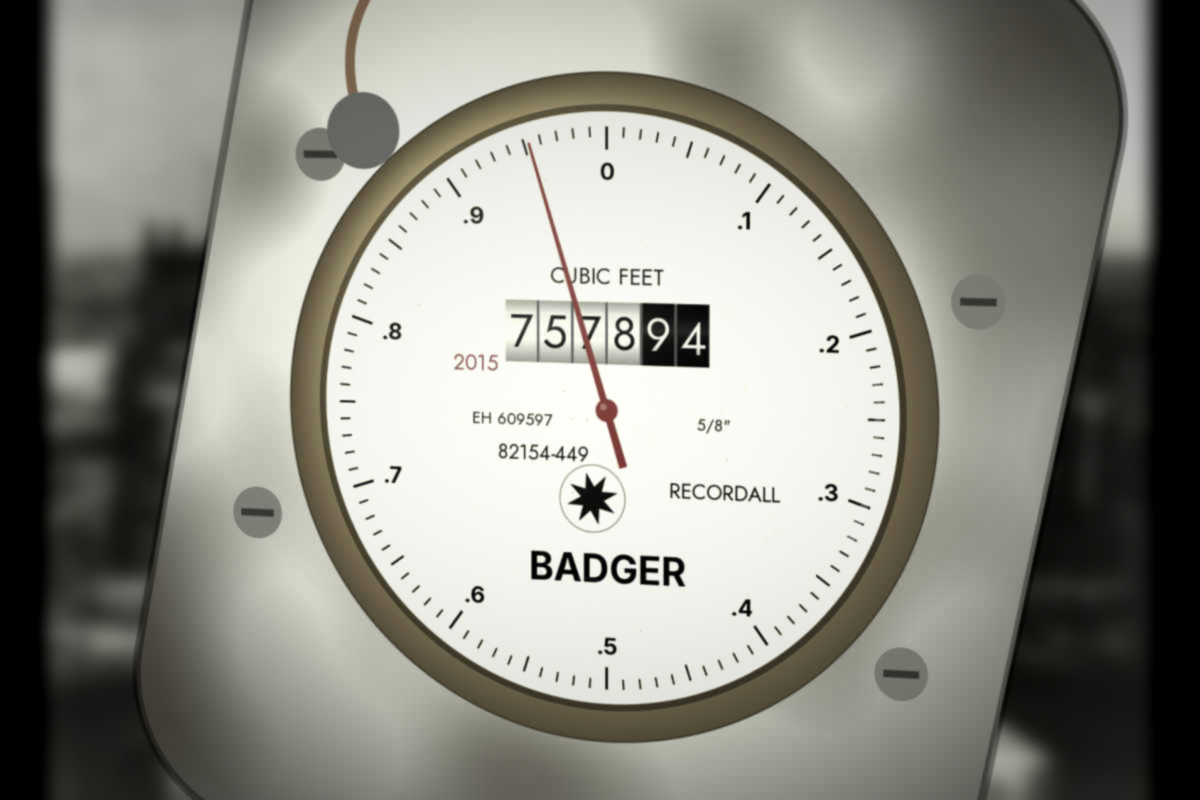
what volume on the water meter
757893.95 ft³
